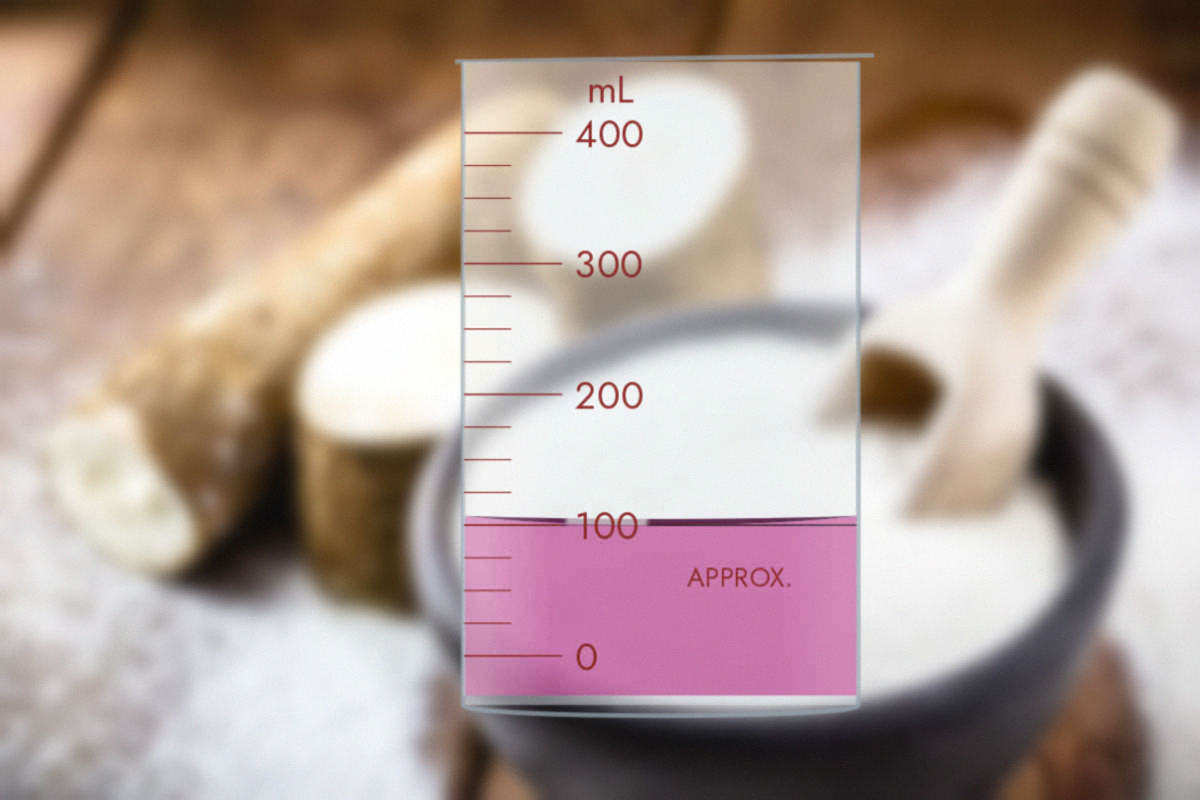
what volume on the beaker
100 mL
